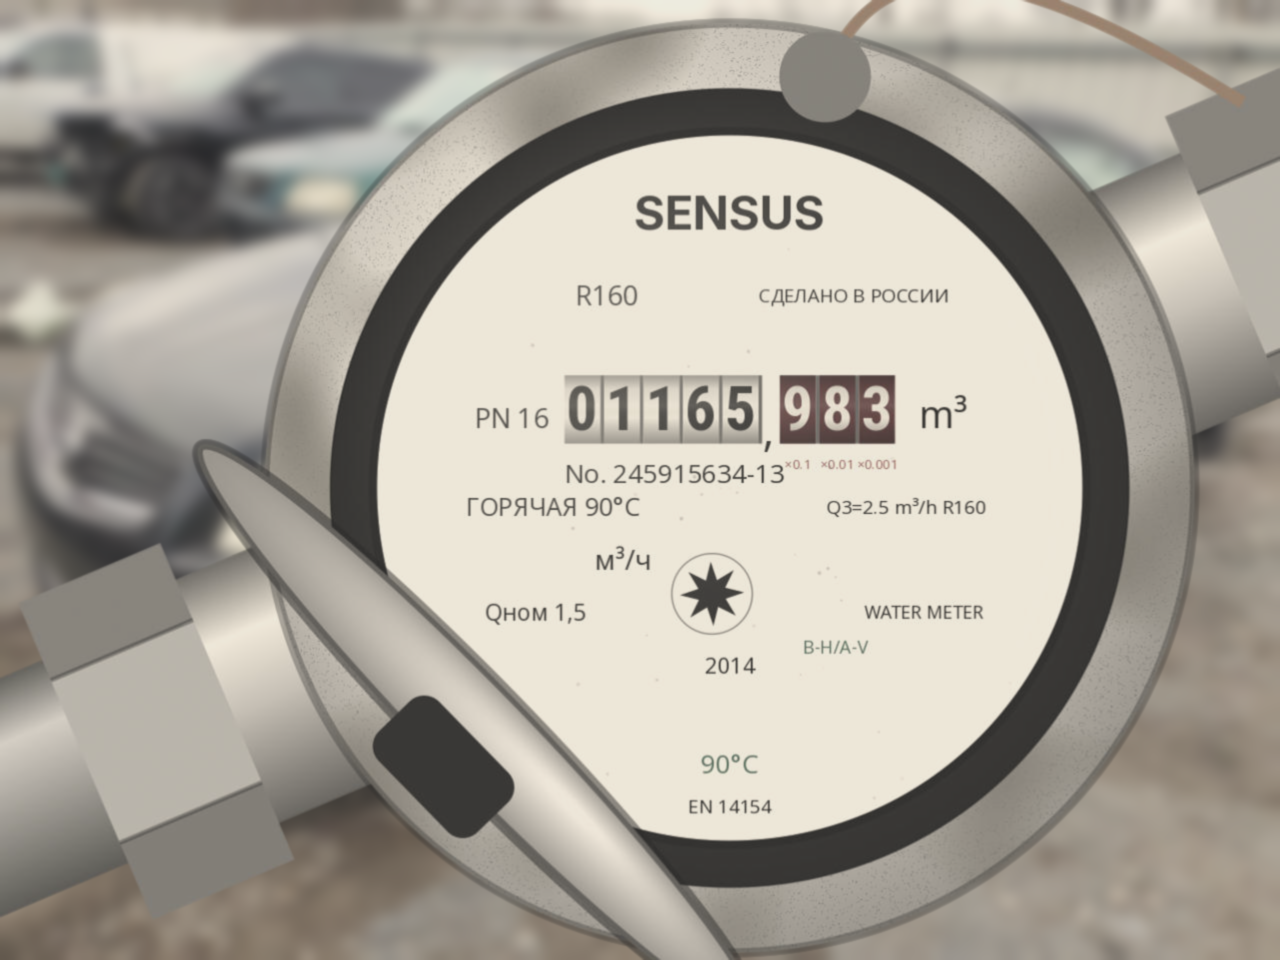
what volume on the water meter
1165.983 m³
